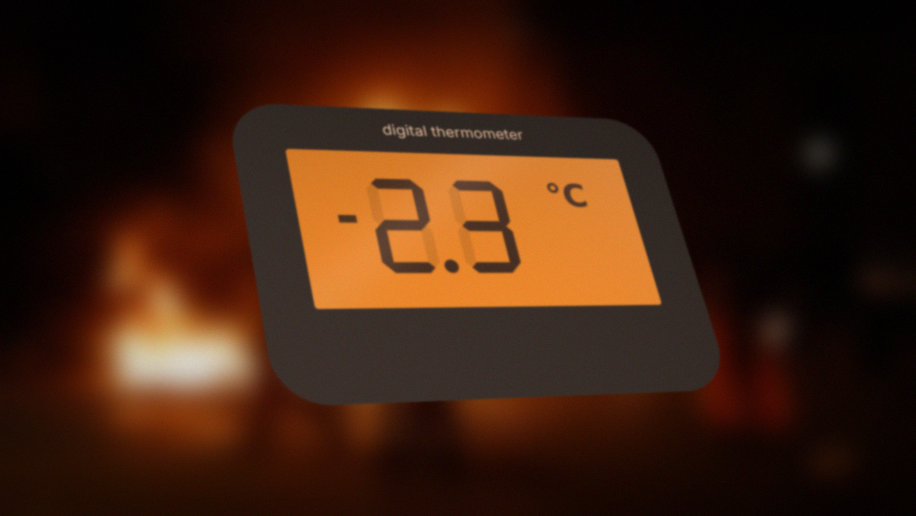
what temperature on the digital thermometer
-2.3 °C
